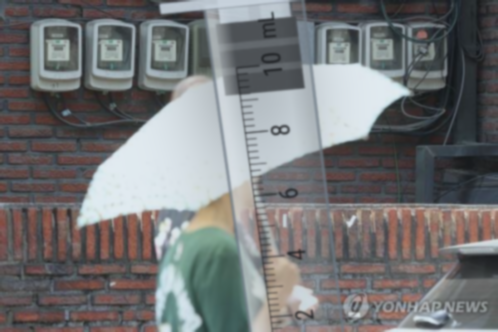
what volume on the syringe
9.2 mL
